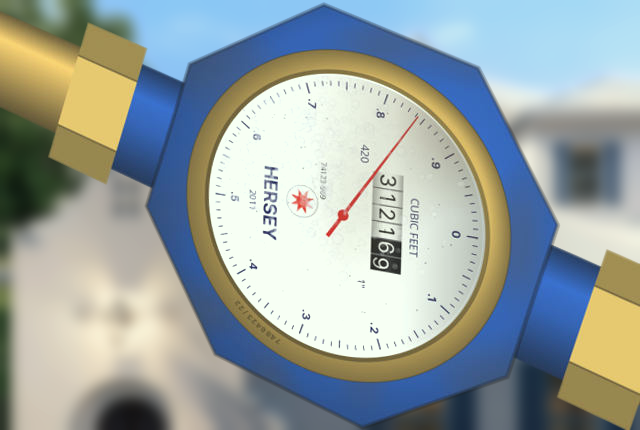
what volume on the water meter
312168.84 ft³
